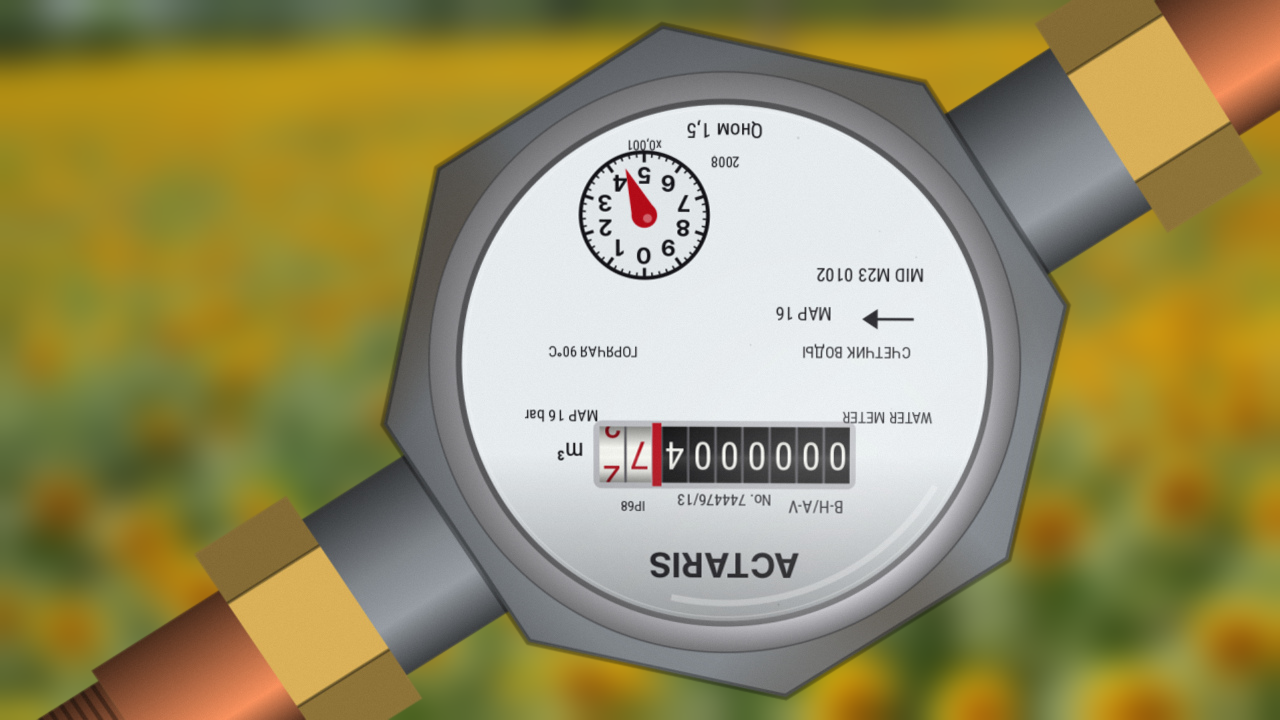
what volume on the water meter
4.724 m³
